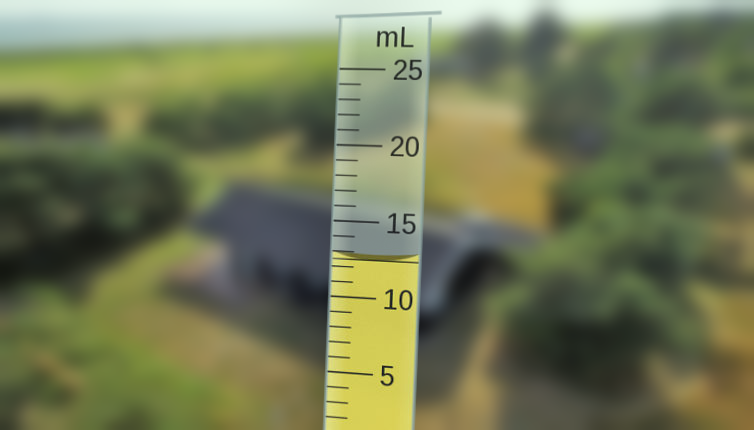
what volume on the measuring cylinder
12.5 mL
